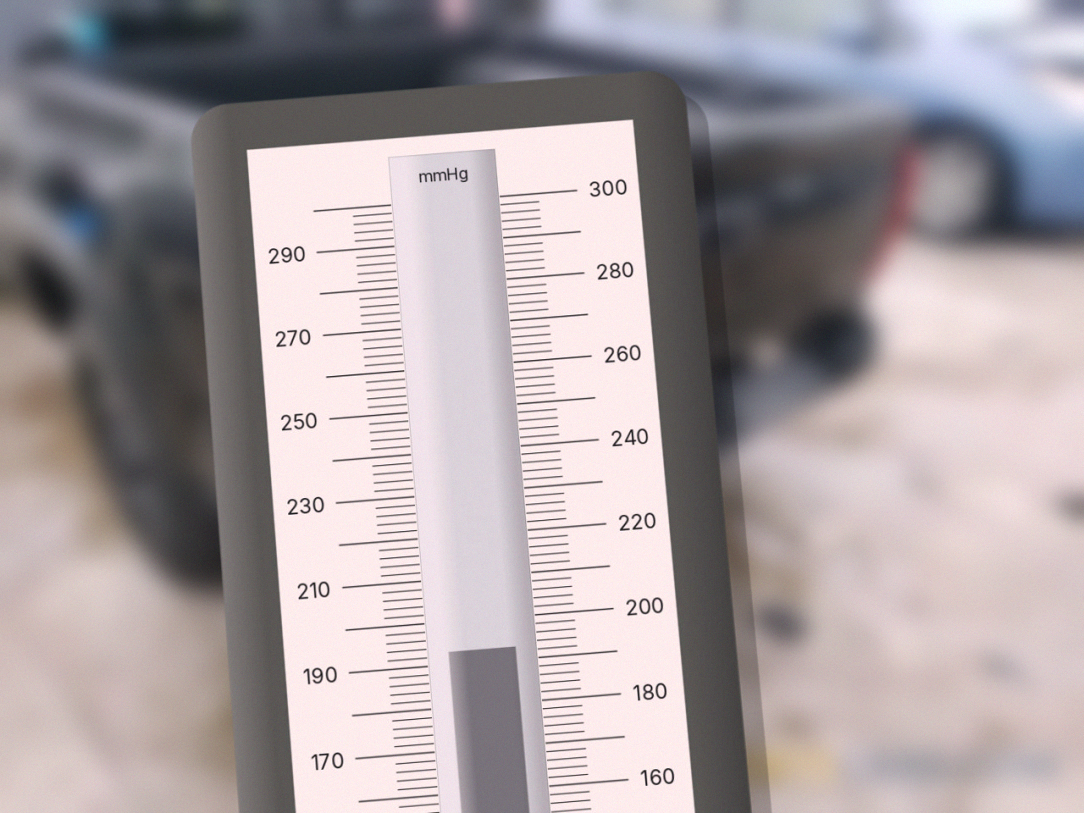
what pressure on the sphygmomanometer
193 mmHg
